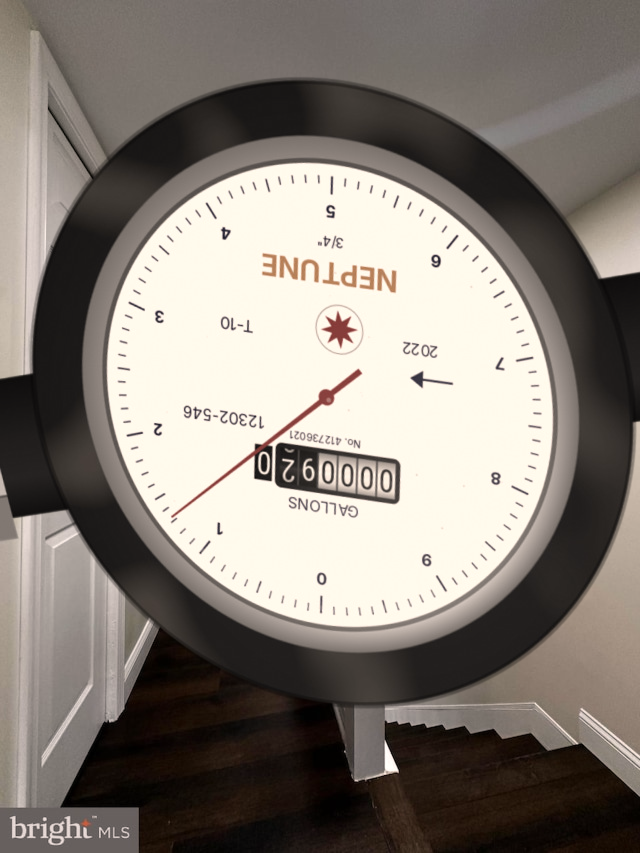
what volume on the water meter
921.3 gal
